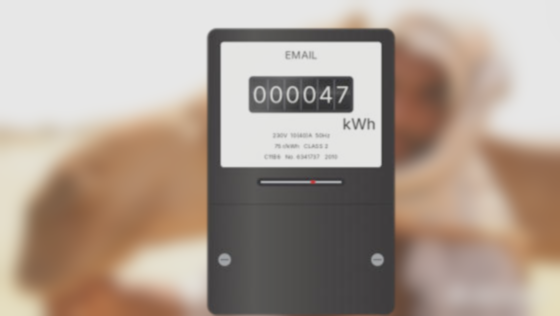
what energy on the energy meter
47 kWh
